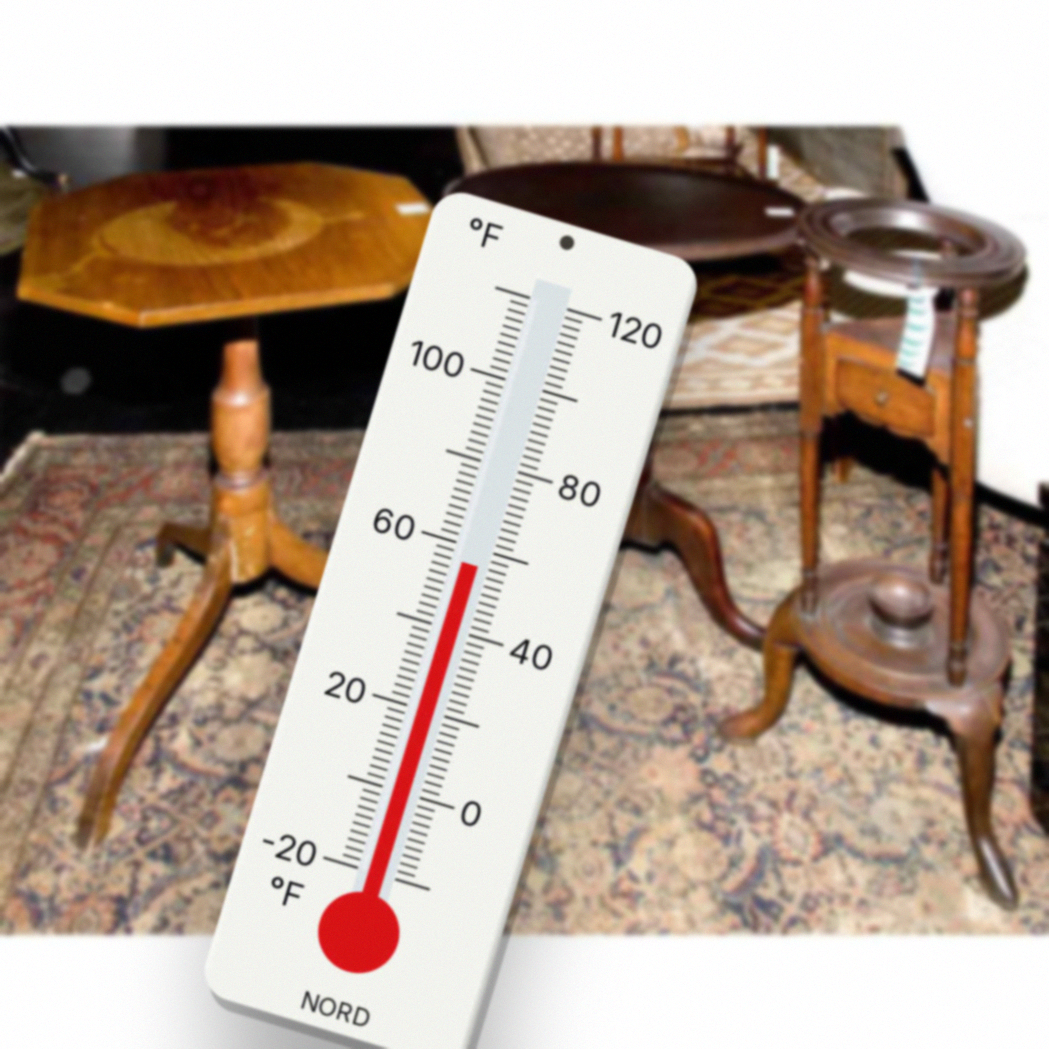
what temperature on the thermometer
56 °F
